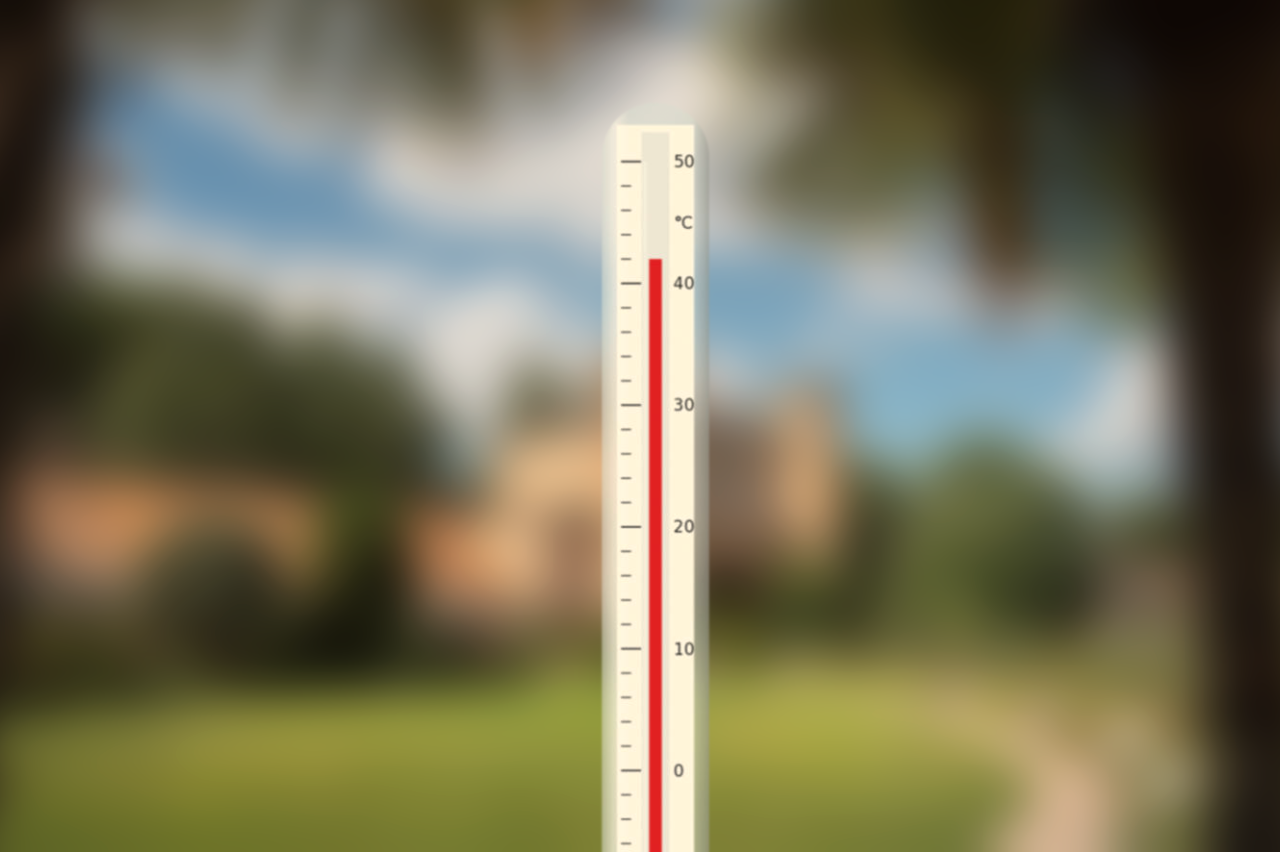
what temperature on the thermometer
42 °C
